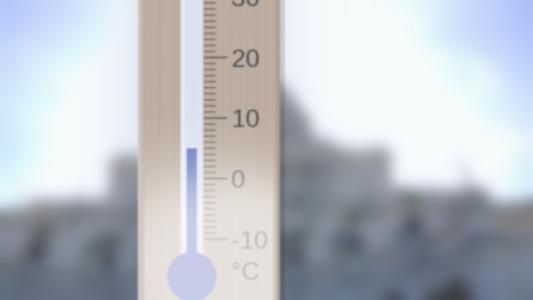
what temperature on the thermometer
5 °C
